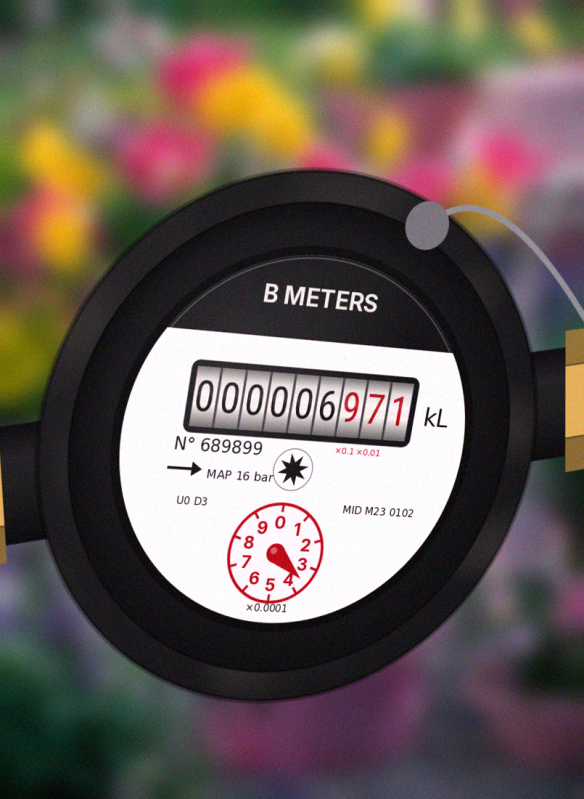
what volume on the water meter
6.9713 kL
